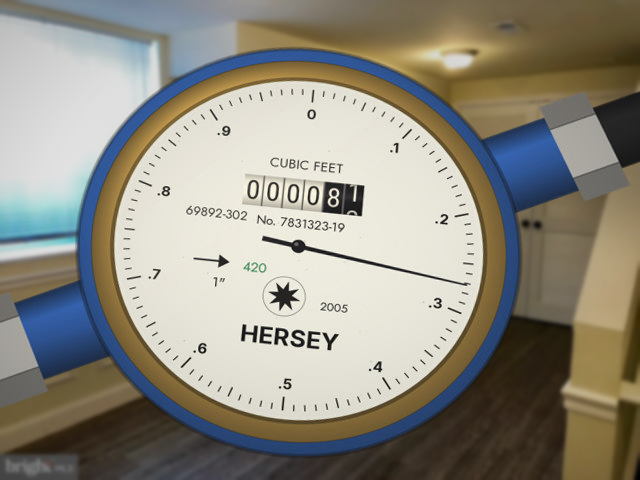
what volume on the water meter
81.27 ft³
